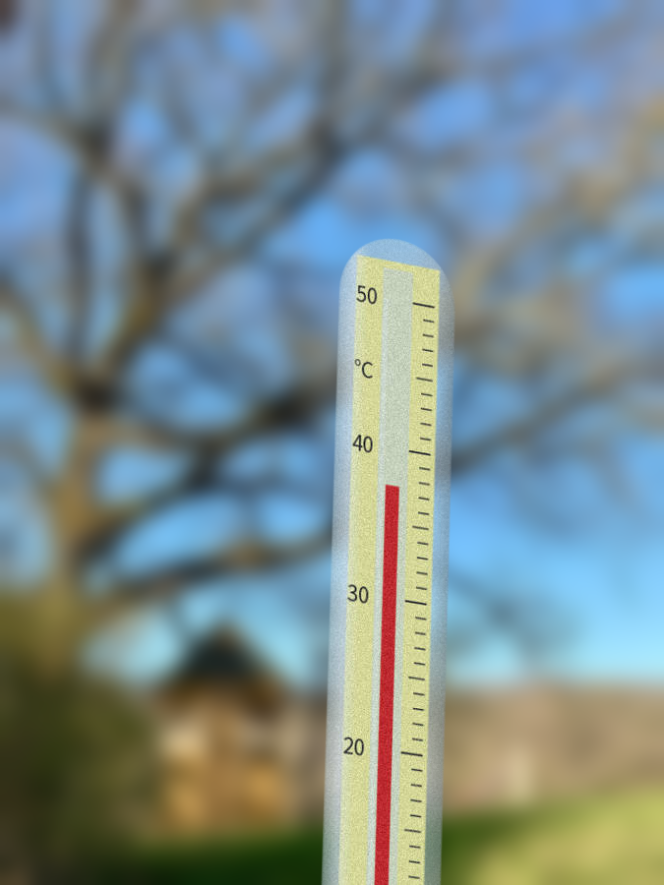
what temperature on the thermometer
37.5 °C
